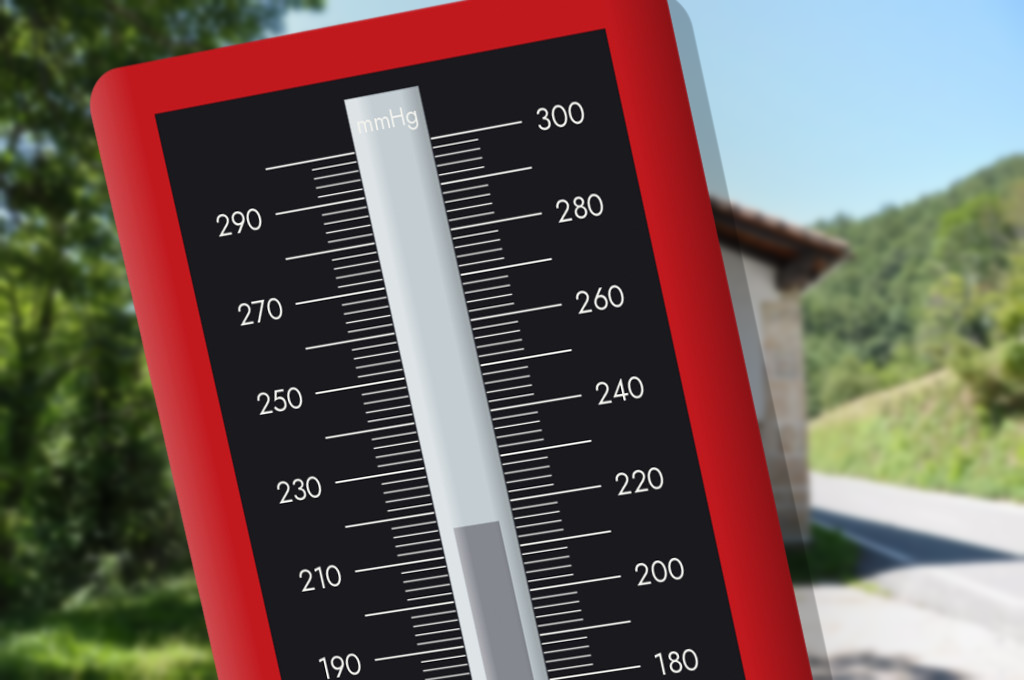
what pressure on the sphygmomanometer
216 mmHg
